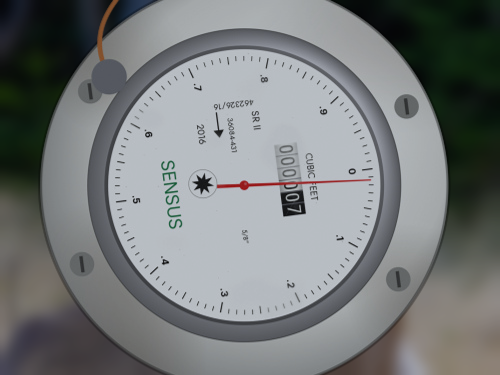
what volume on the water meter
7.01 ft³
